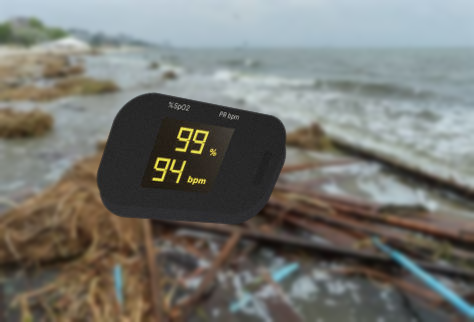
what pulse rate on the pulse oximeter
94 bpm
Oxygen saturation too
99 %
